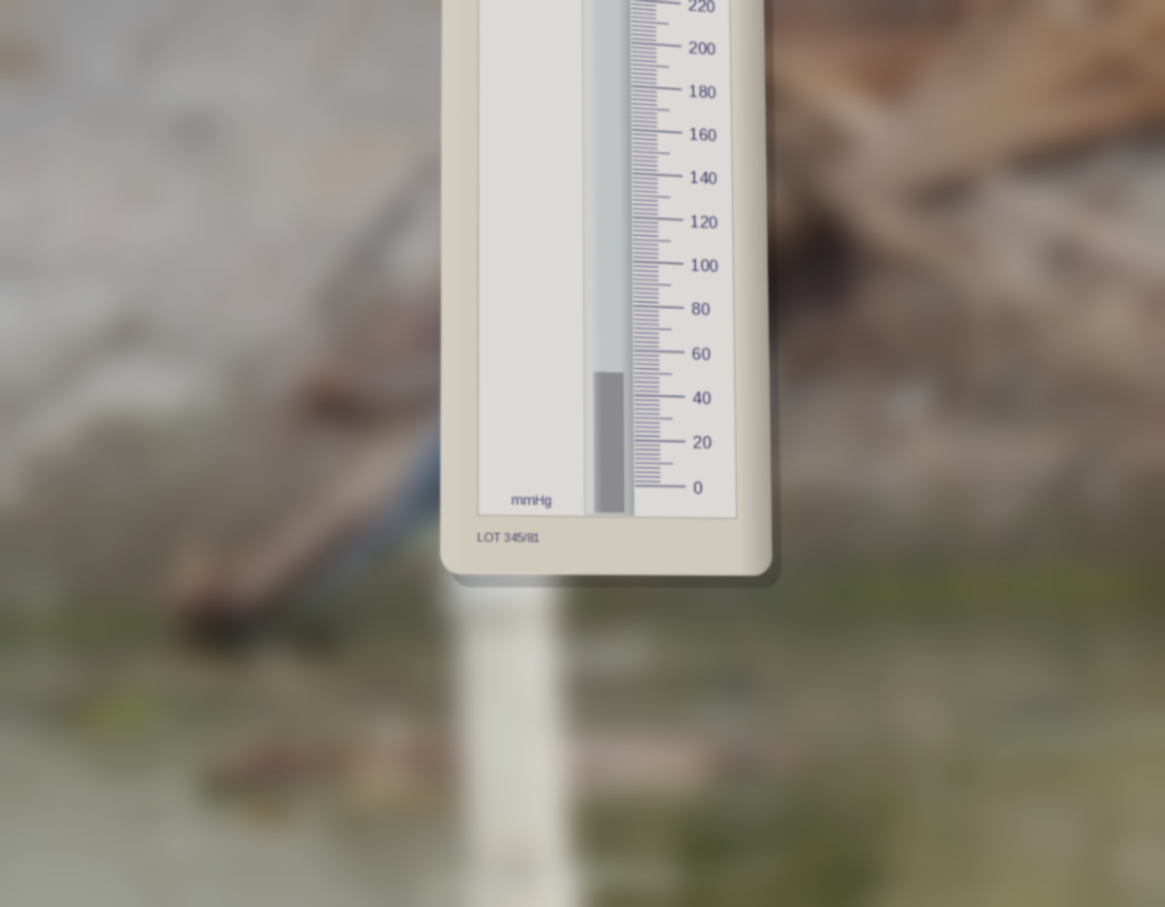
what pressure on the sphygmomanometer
50 mmHg
